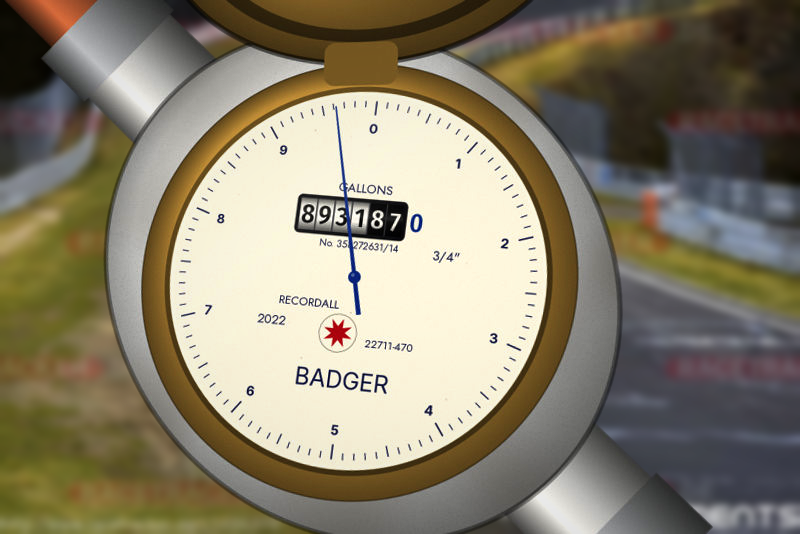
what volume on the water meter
8931869.6 gal
